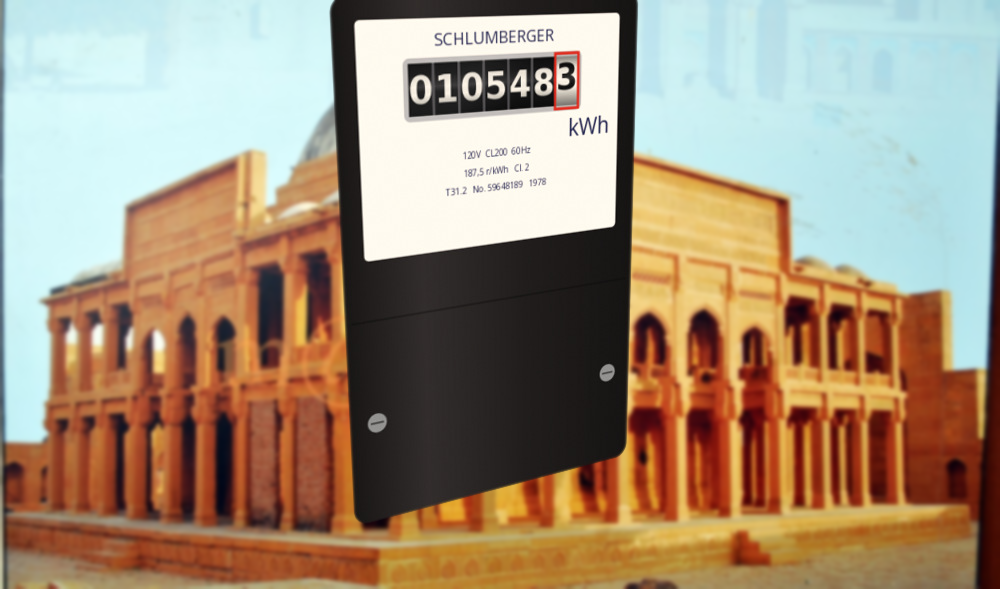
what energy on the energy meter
10548.3 kWh
